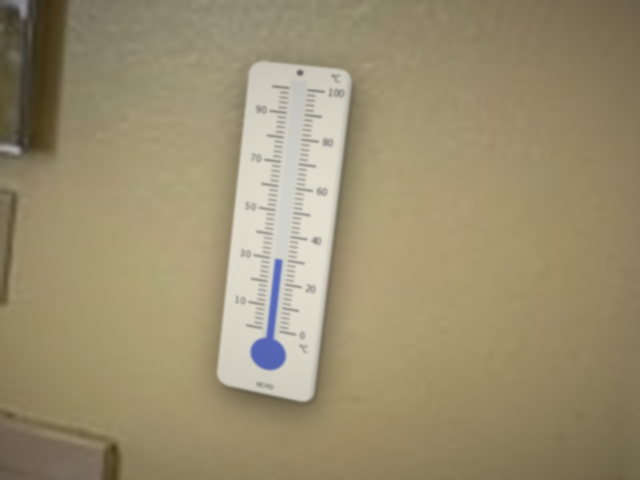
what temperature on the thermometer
30 °C
